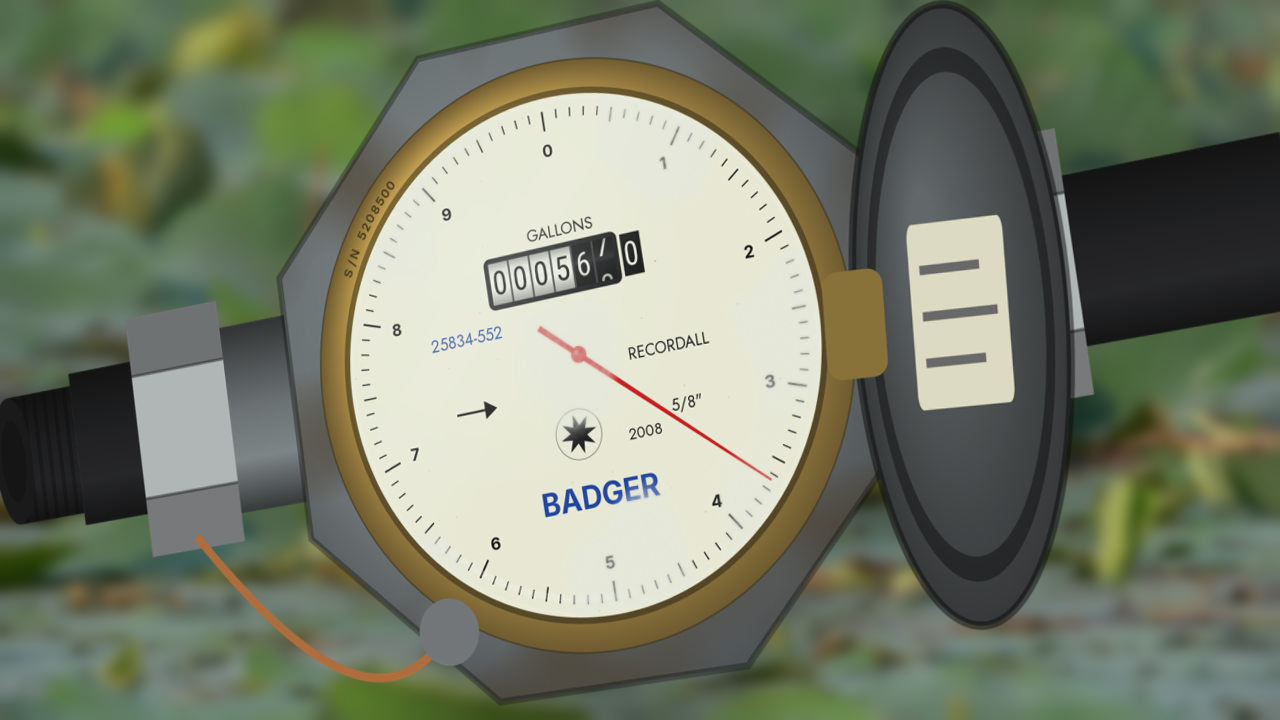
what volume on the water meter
5673.6 gal
